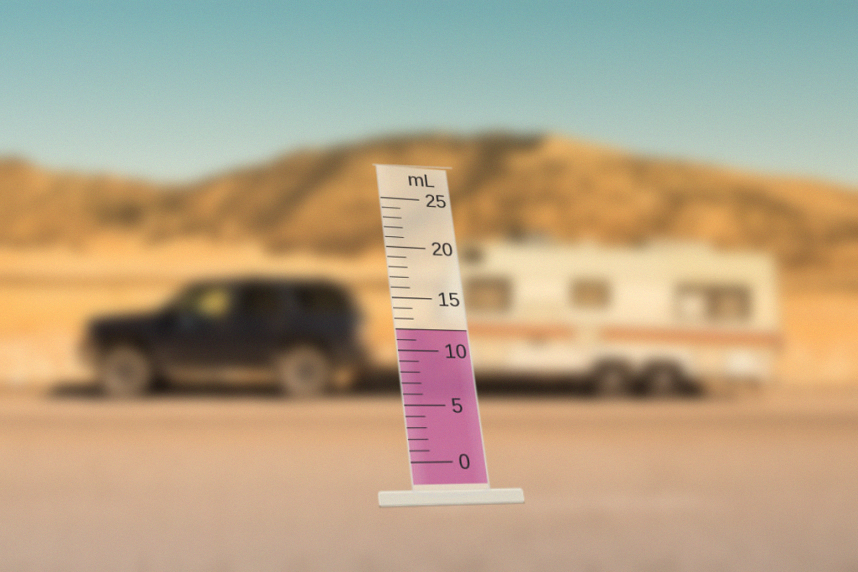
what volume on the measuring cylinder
12 mL
